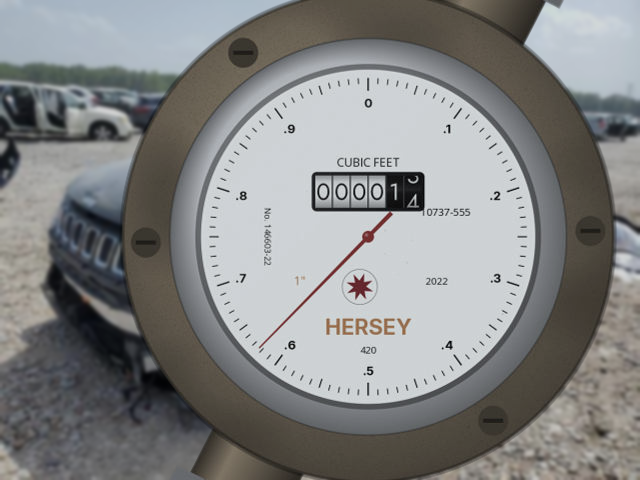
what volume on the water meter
13.62 ft³
